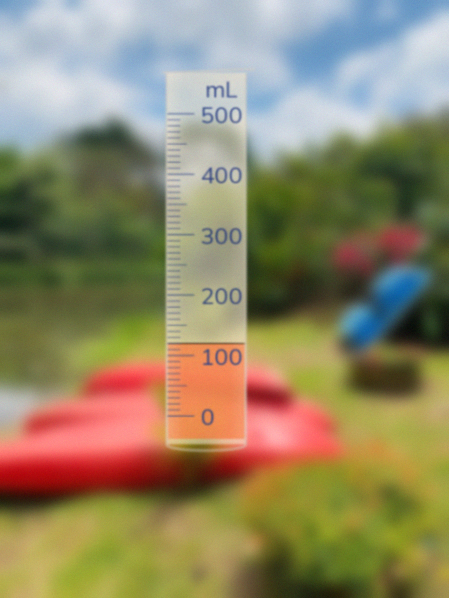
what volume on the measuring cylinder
120 mL
